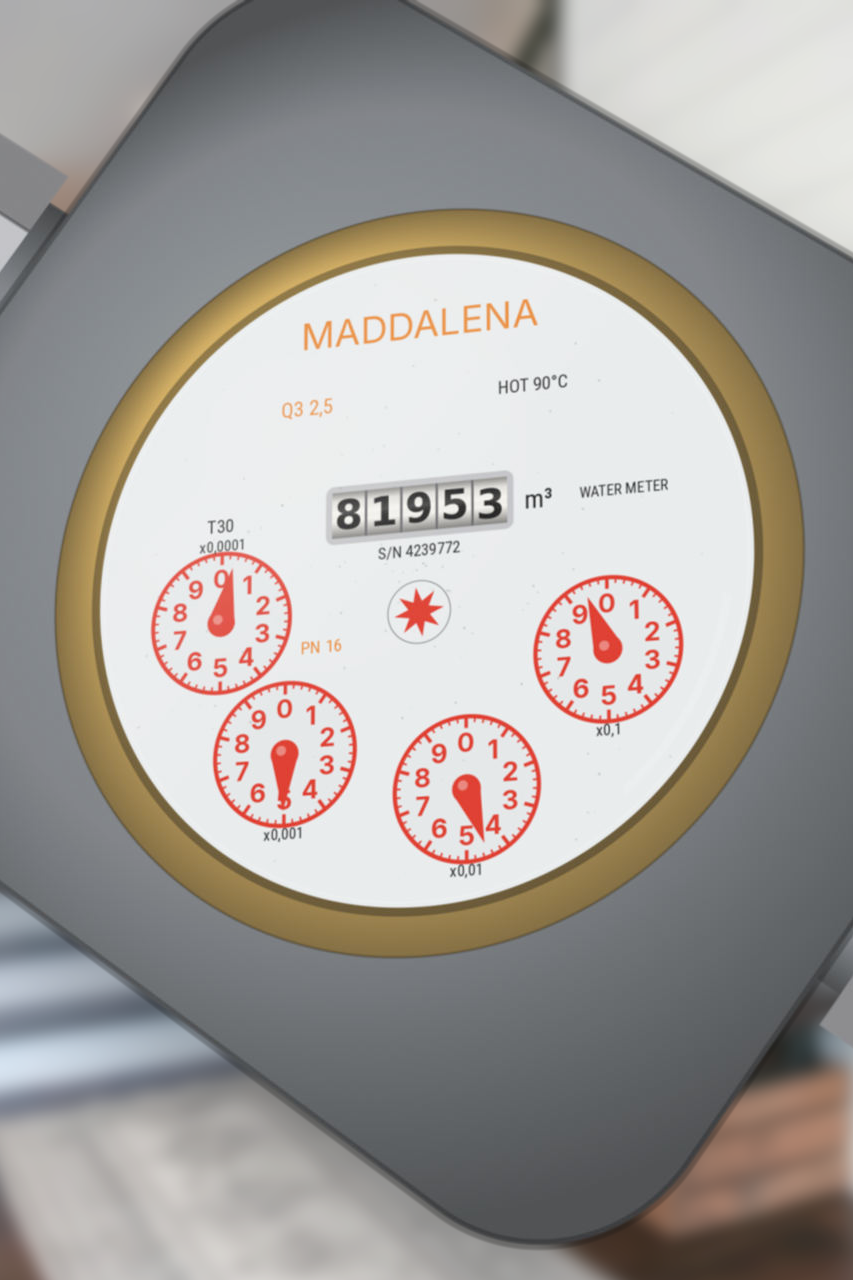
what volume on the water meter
81952.9450 m³
